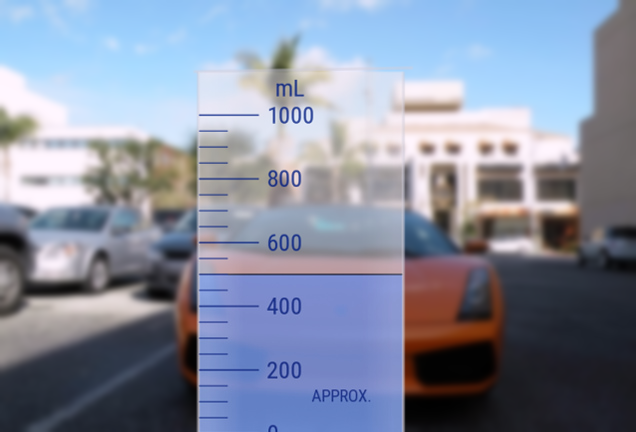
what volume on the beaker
500 mL
